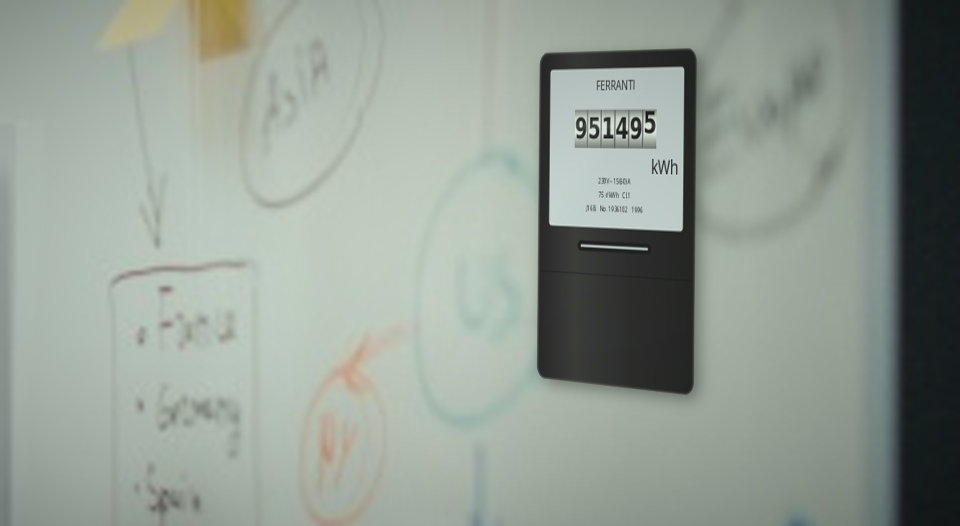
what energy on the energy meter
951495 kWh
